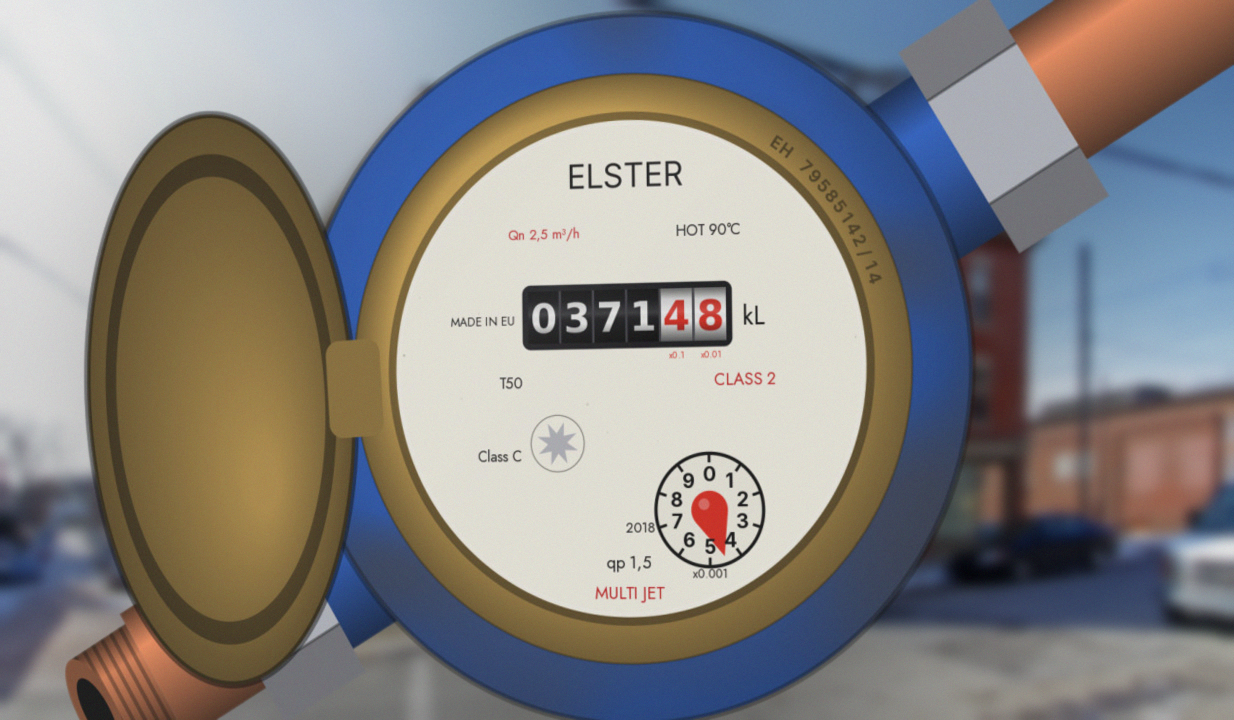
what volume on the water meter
371.484 kL
